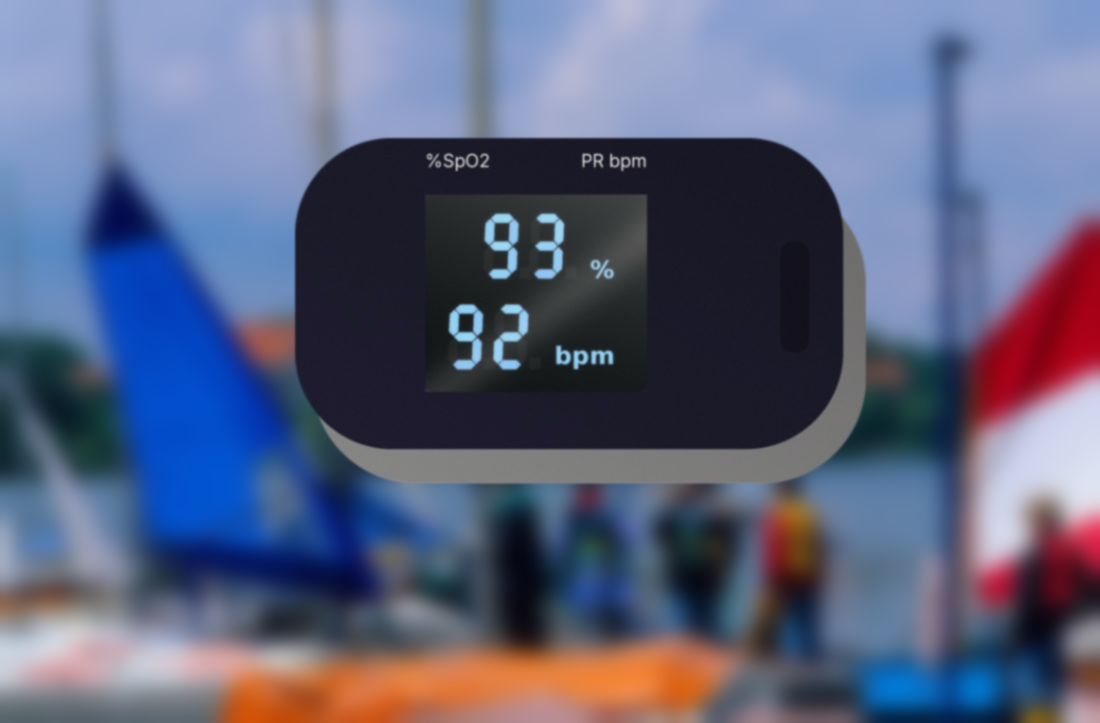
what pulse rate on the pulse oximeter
92 bpm
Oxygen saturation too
93 %
